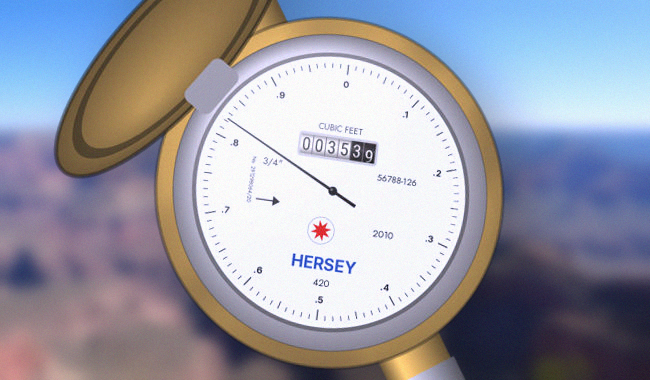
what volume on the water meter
3538.82 ft³
